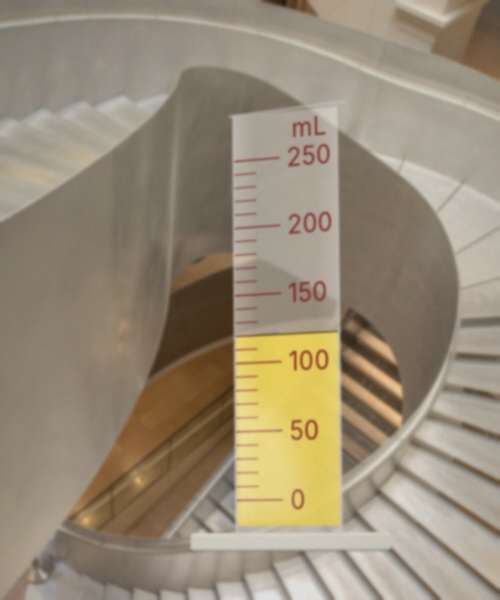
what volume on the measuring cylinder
120 mL
